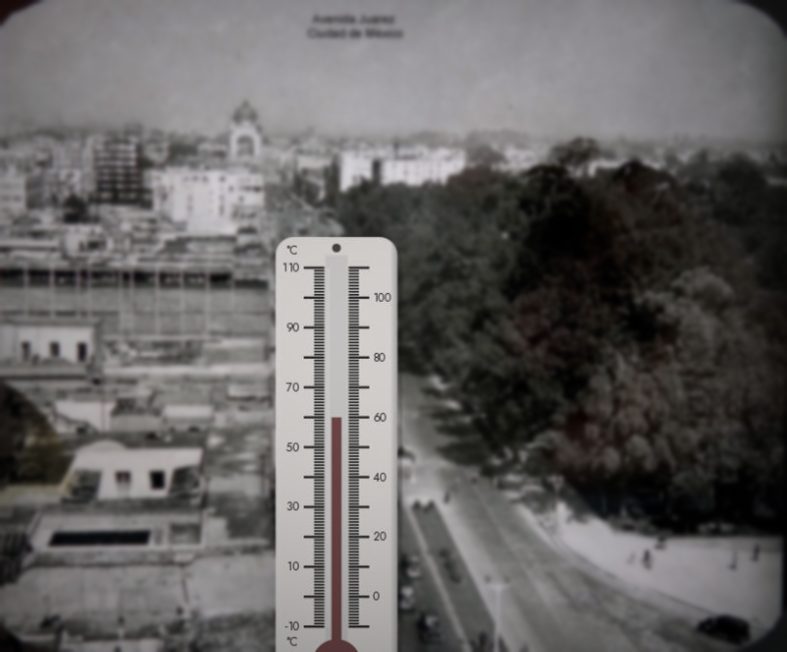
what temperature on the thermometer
60 °C
